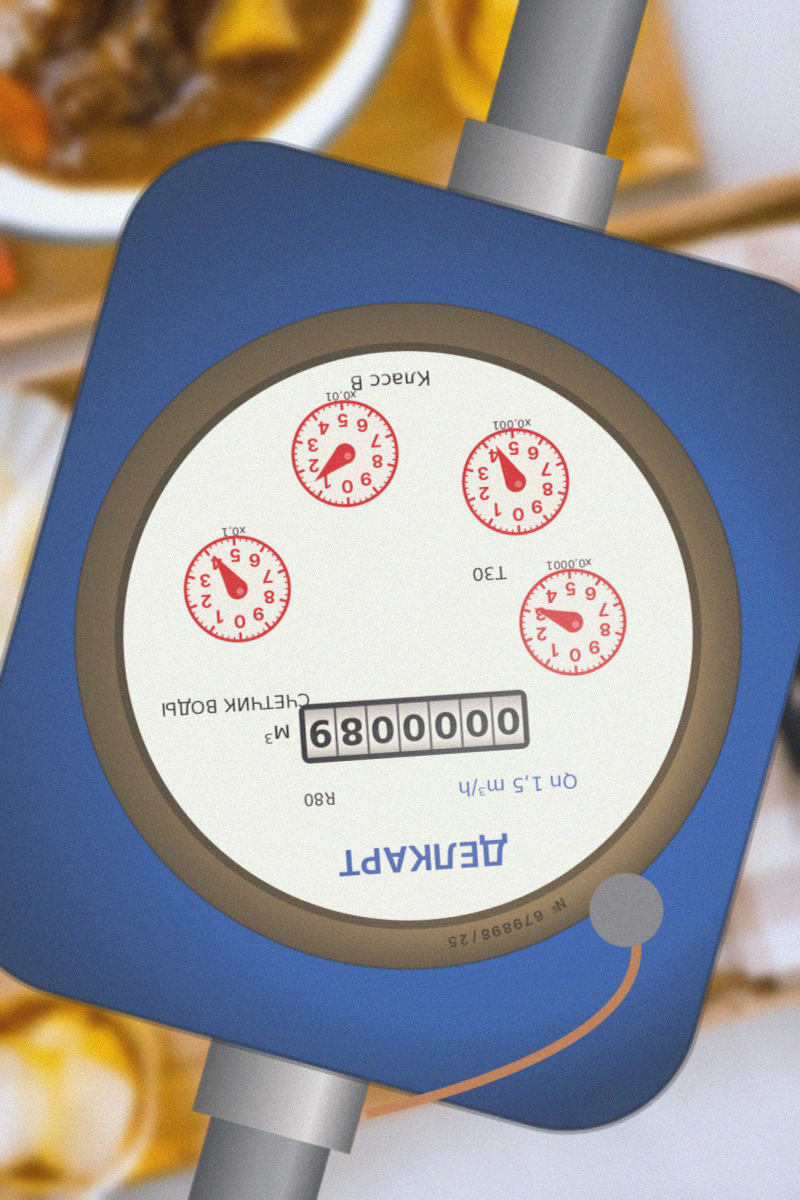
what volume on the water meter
89.4143 m³
